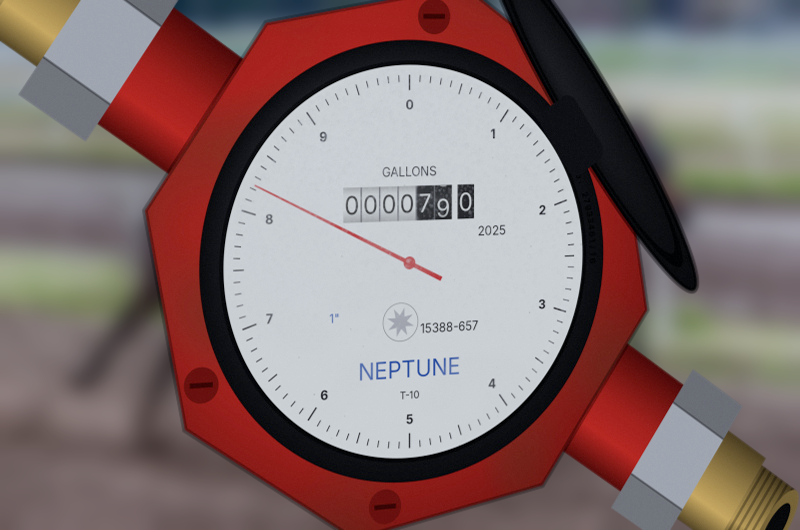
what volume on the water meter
788.2 gal
